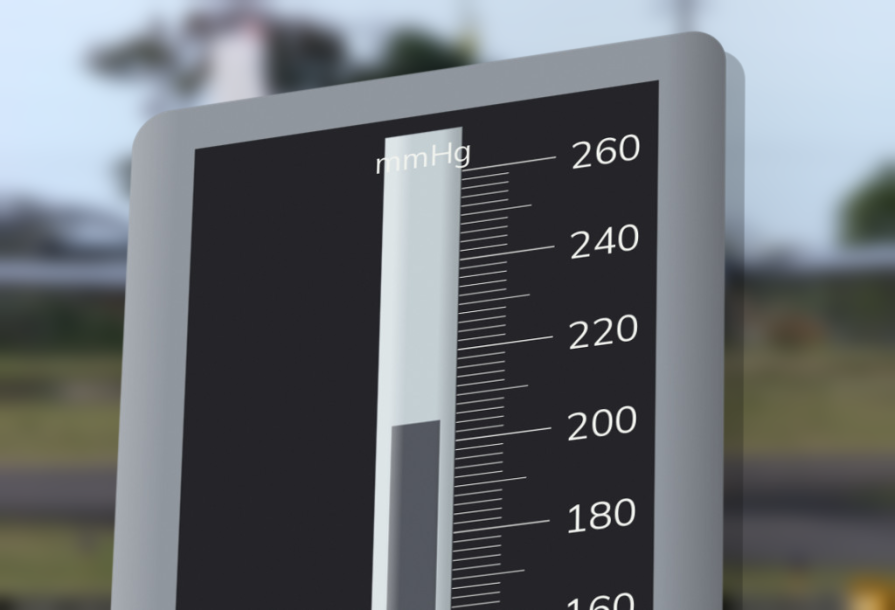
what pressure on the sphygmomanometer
205 mmHg
